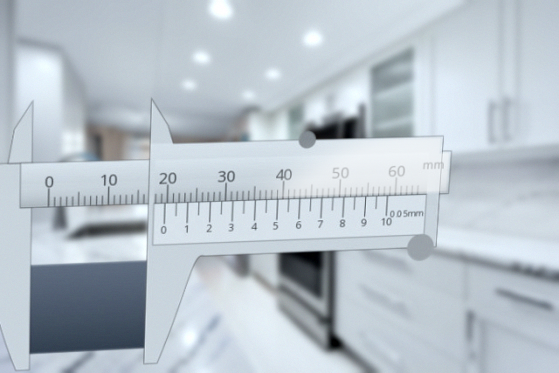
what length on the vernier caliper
19.6 mm
